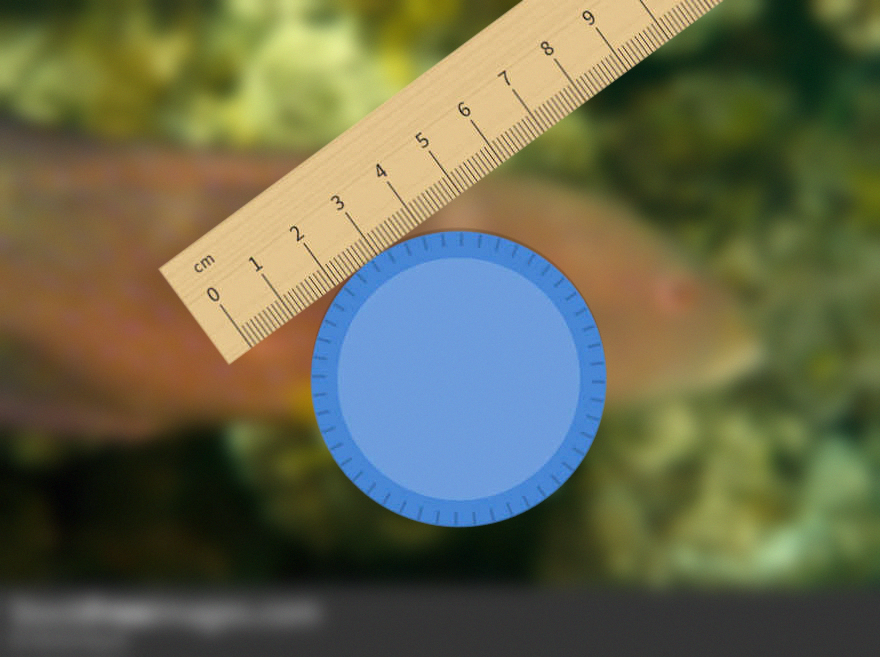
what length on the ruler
5.7 cm
